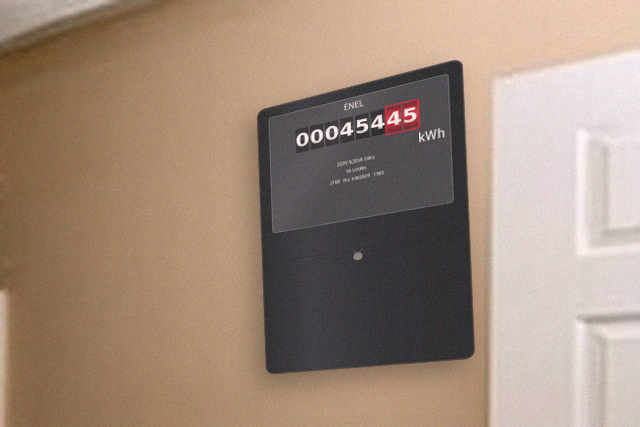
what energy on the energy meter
454.45 kWh
